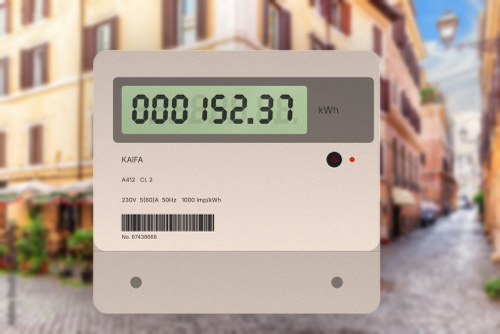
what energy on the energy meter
152.37 kWh
